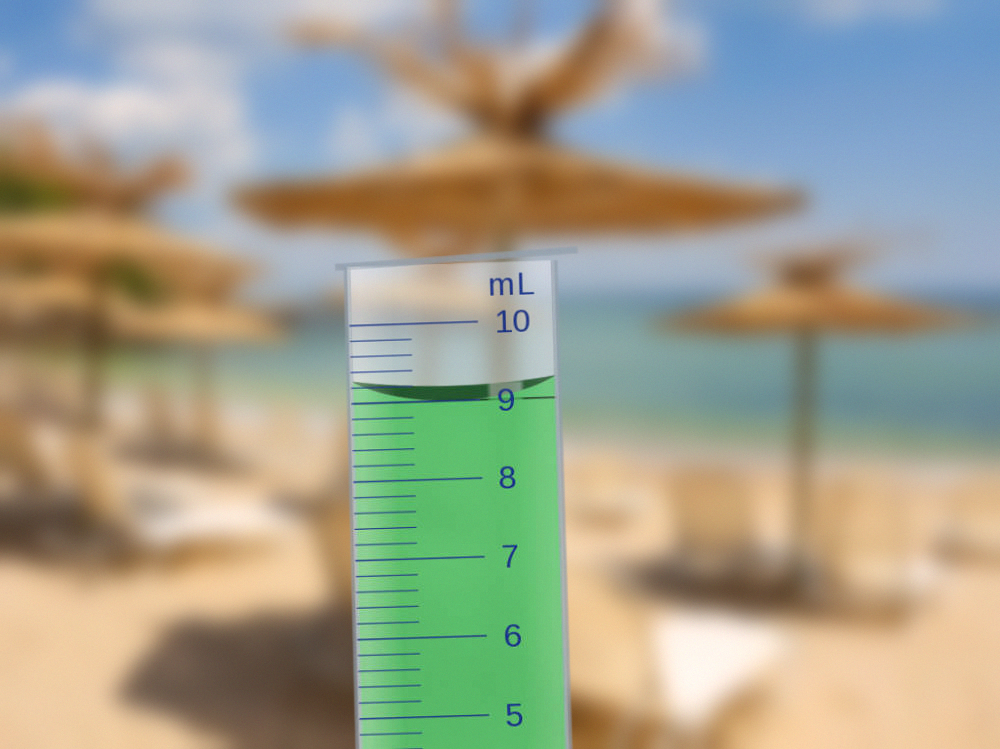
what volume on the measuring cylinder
9 mL
